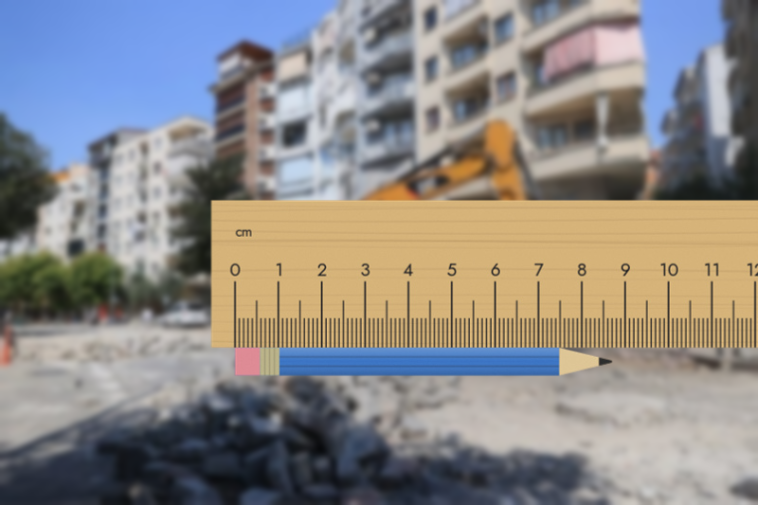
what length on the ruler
8.7 cm
